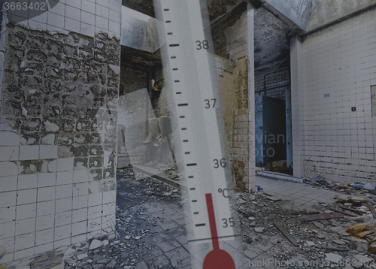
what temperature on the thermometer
35.5 °C
